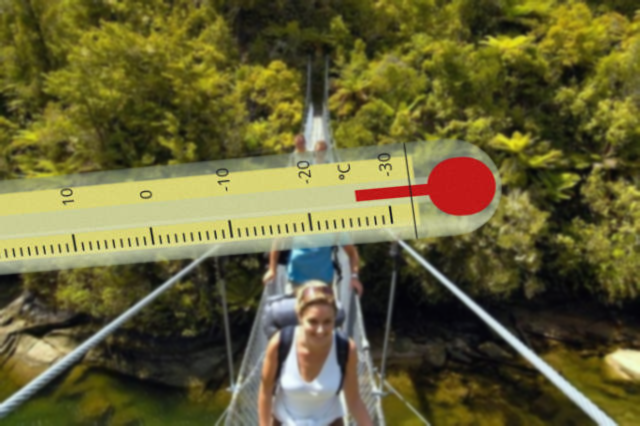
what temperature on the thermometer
-26 °C
